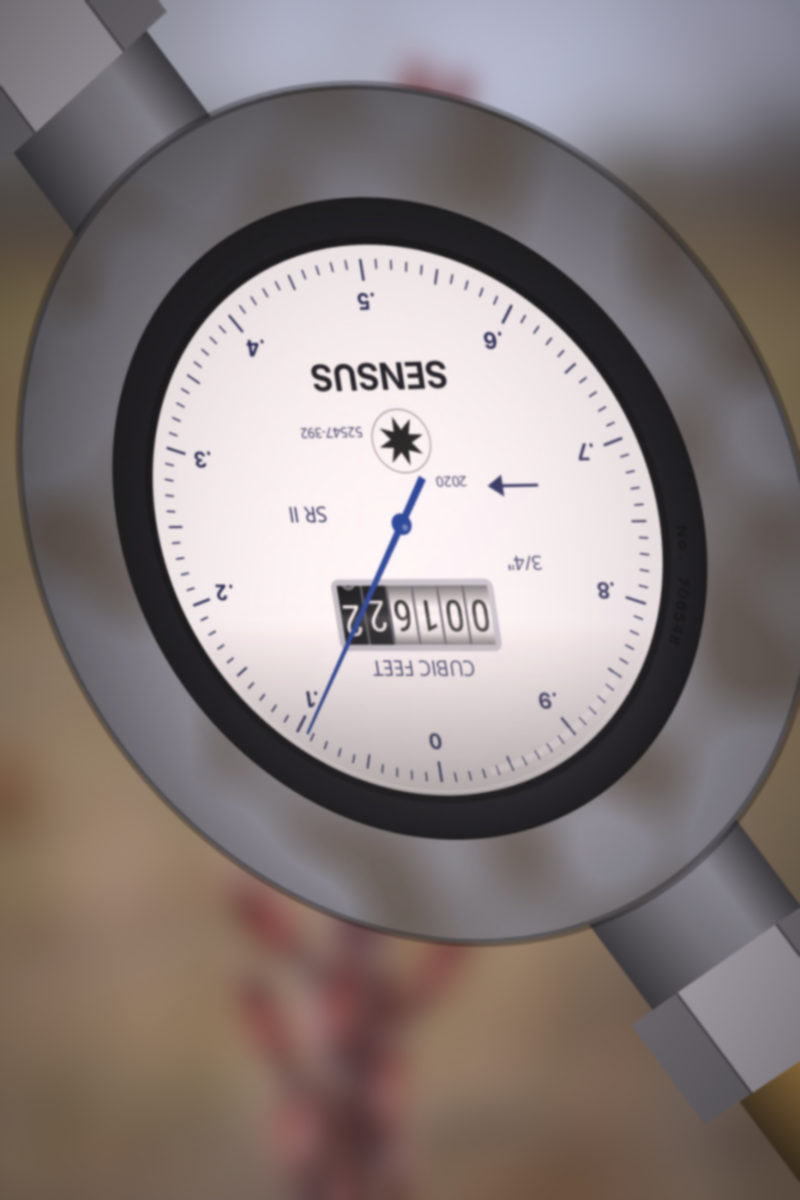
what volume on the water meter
1622.09 ft³
